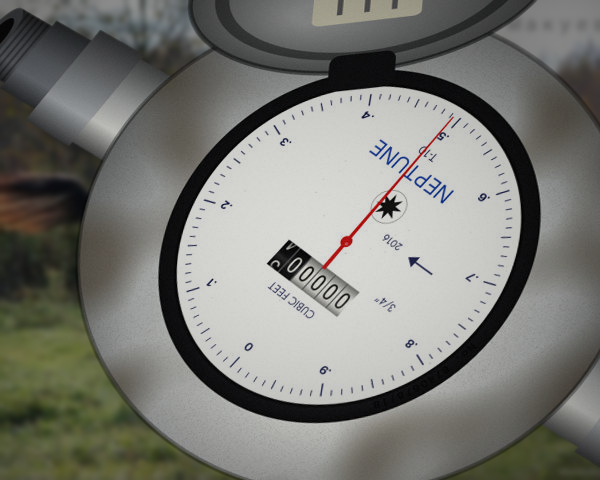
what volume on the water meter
3.49 ft³
